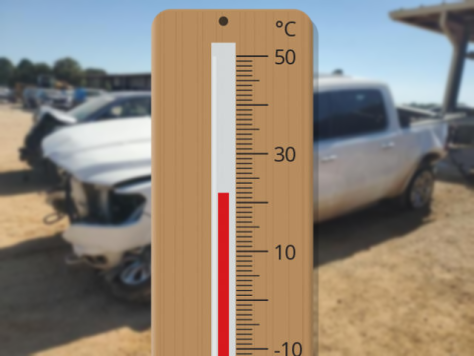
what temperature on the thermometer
22 °C
